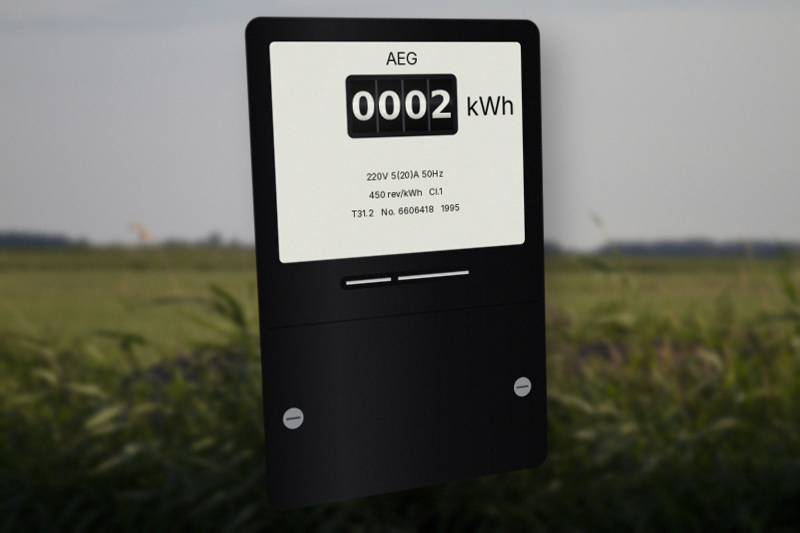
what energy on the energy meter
2 kWh
